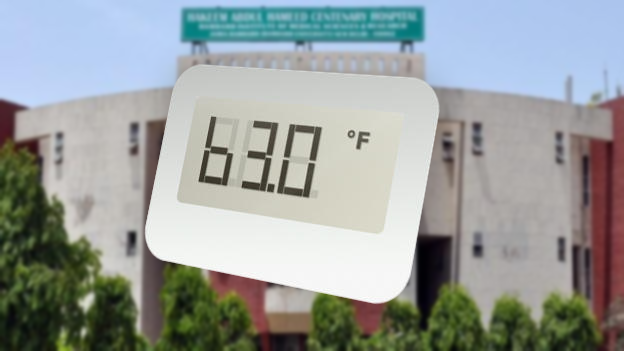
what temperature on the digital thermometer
63.0 °F
